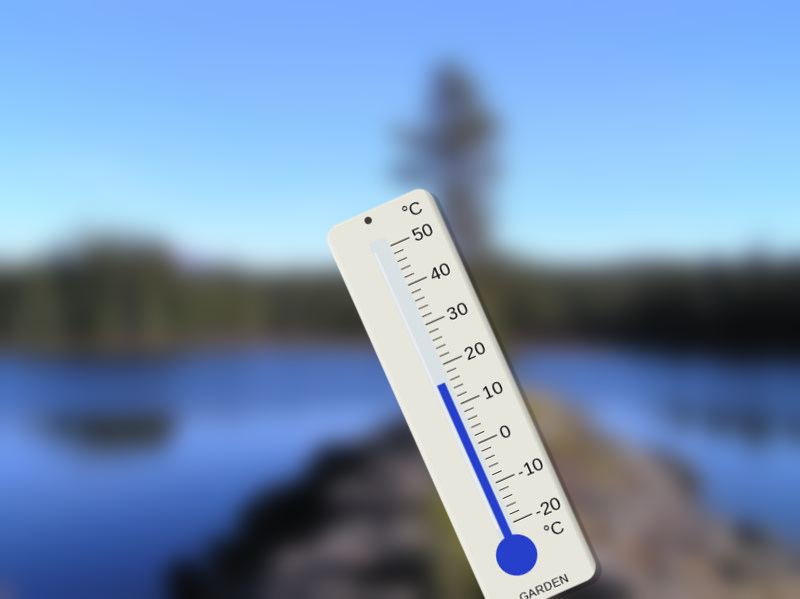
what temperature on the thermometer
16 °C
